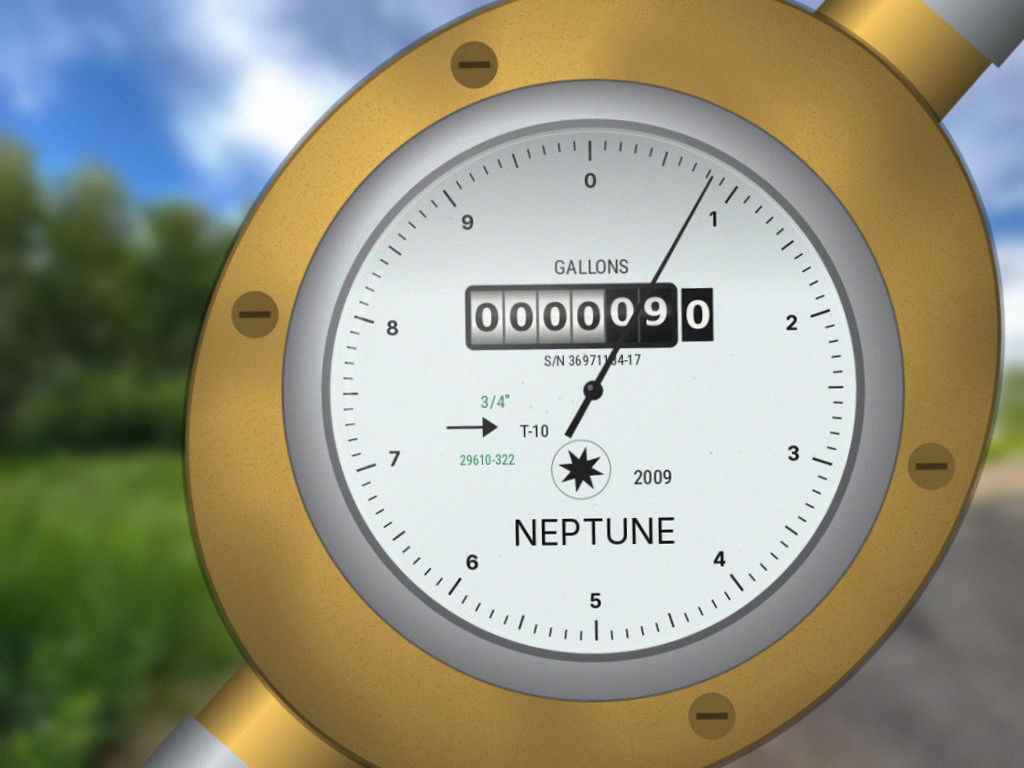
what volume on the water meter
90.8 gal
